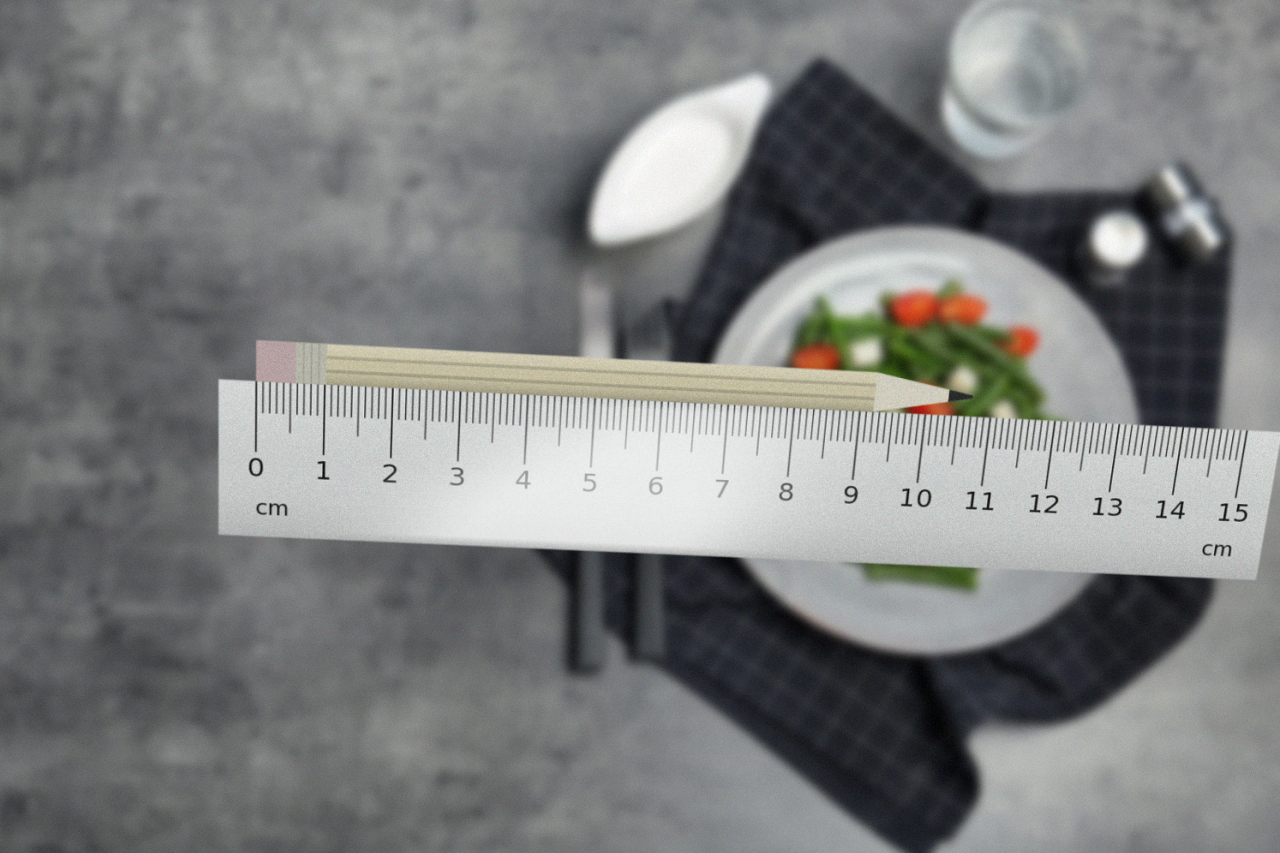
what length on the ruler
10.7 cm
